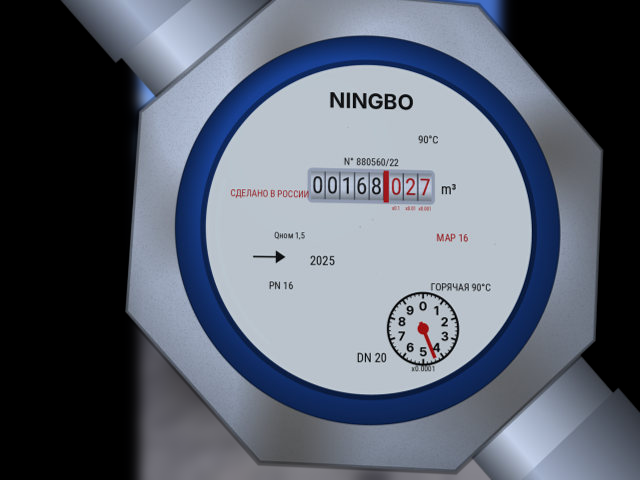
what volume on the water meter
168.0274 m³
